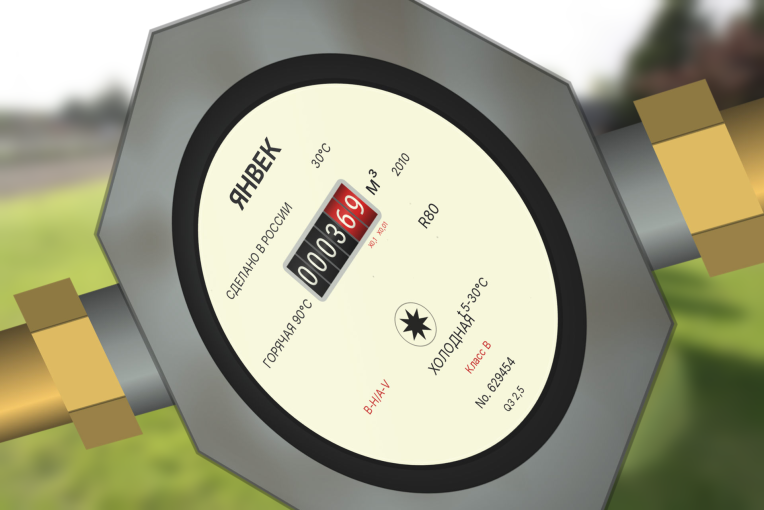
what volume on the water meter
3.69 m³
